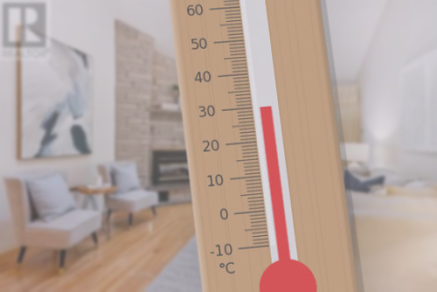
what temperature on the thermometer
30 °C
